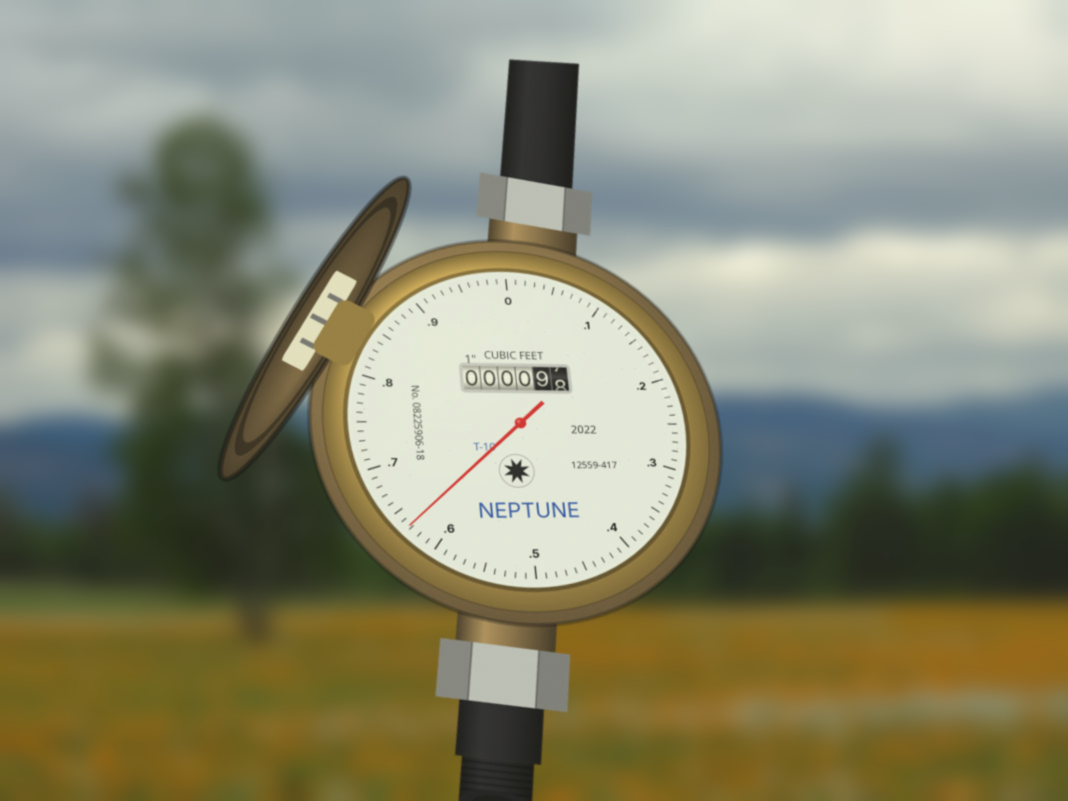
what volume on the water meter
97.63 ft³
